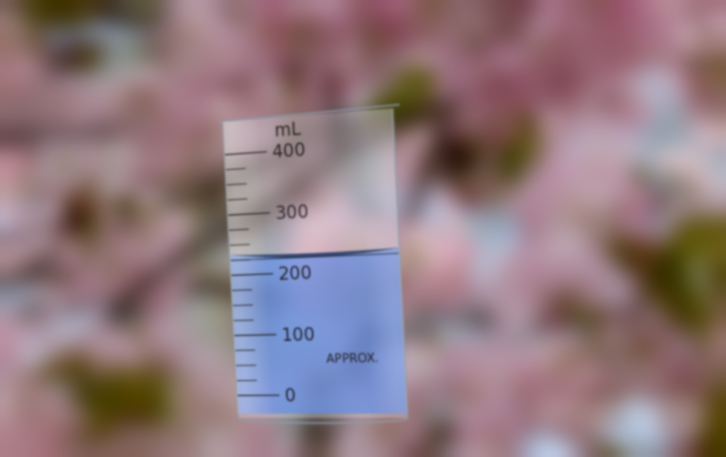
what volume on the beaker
225 mL
